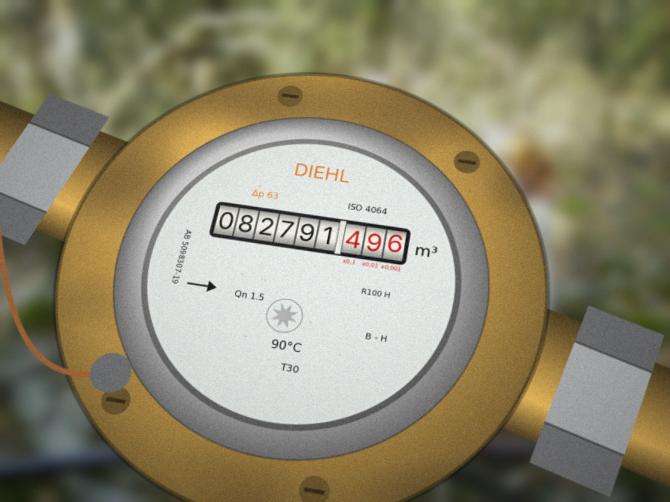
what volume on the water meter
82791.496 m³
